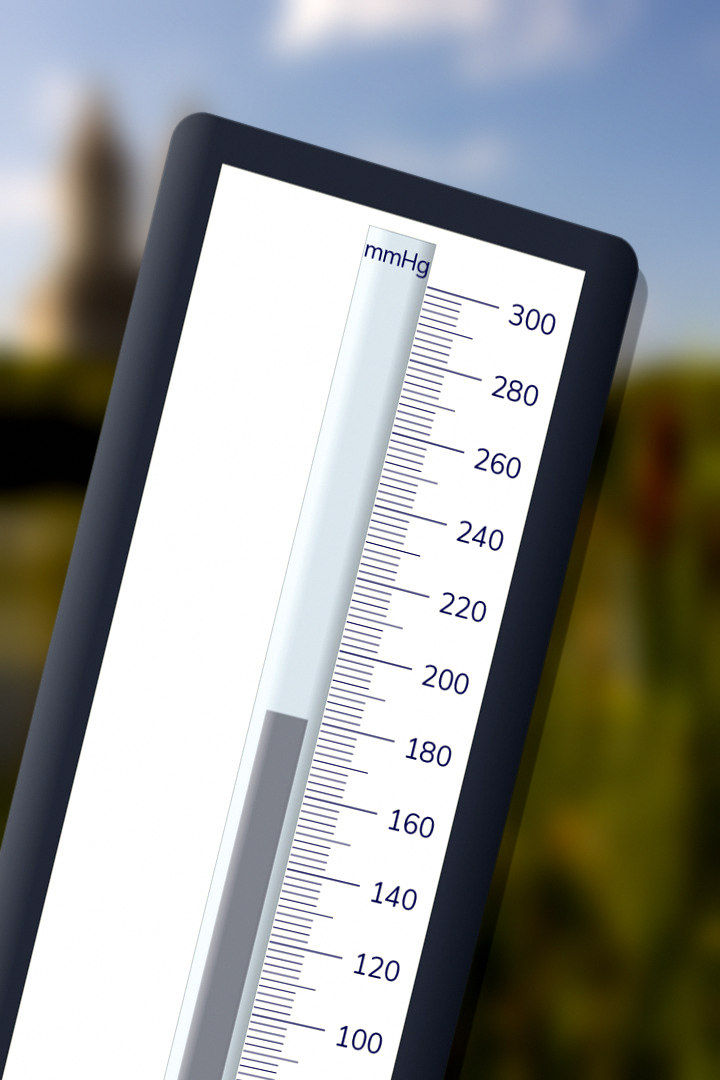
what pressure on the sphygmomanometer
180 mmHg
